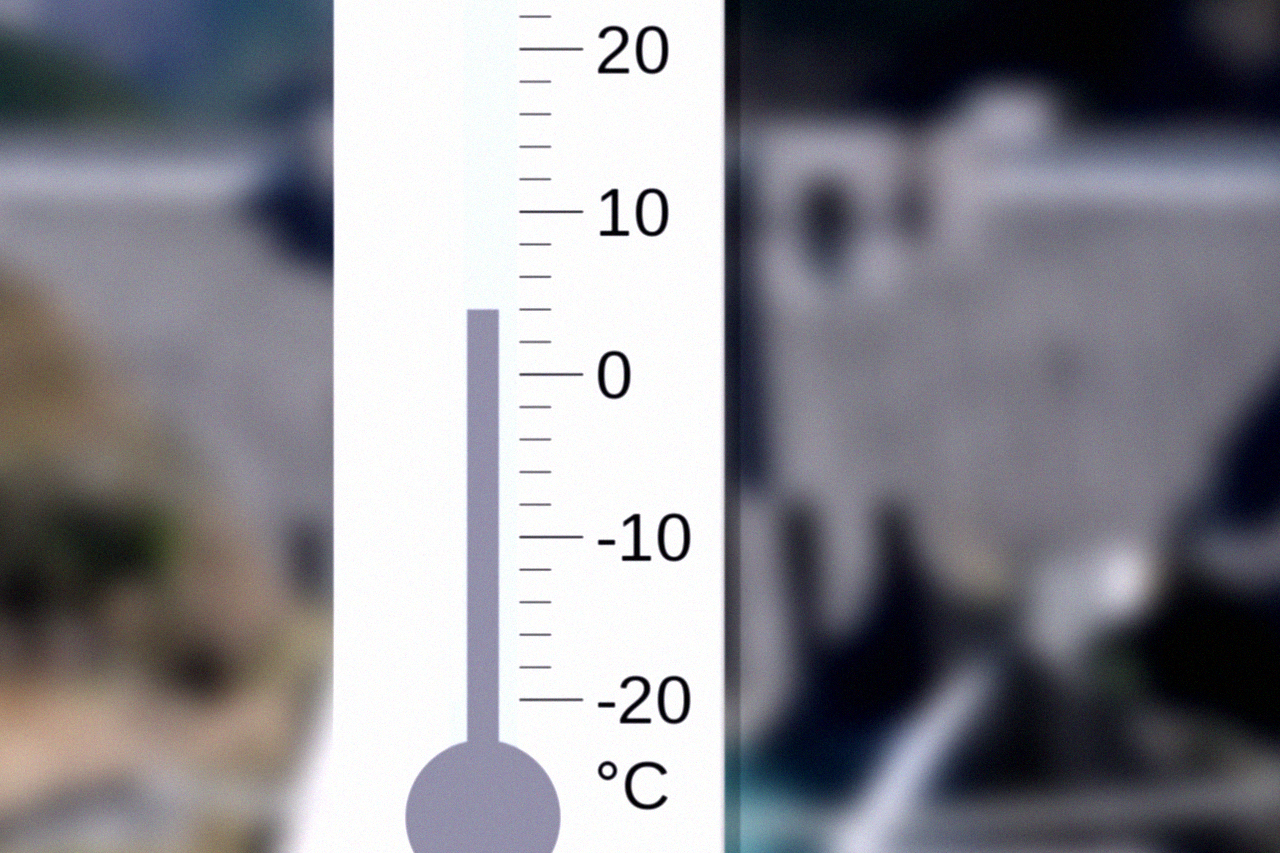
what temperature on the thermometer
4 °C
